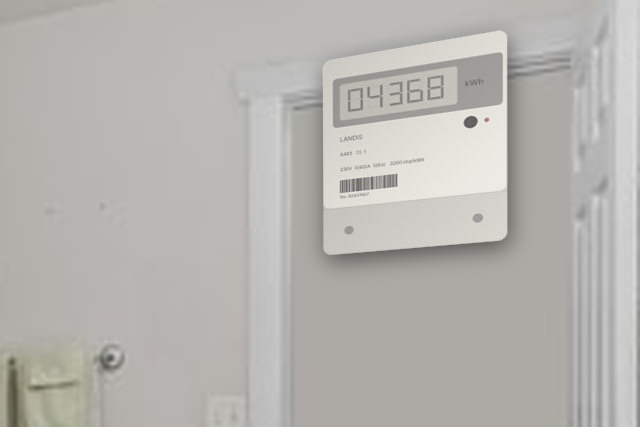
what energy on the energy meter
4368 kWh
